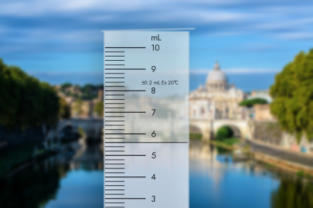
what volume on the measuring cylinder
5.6 mL
